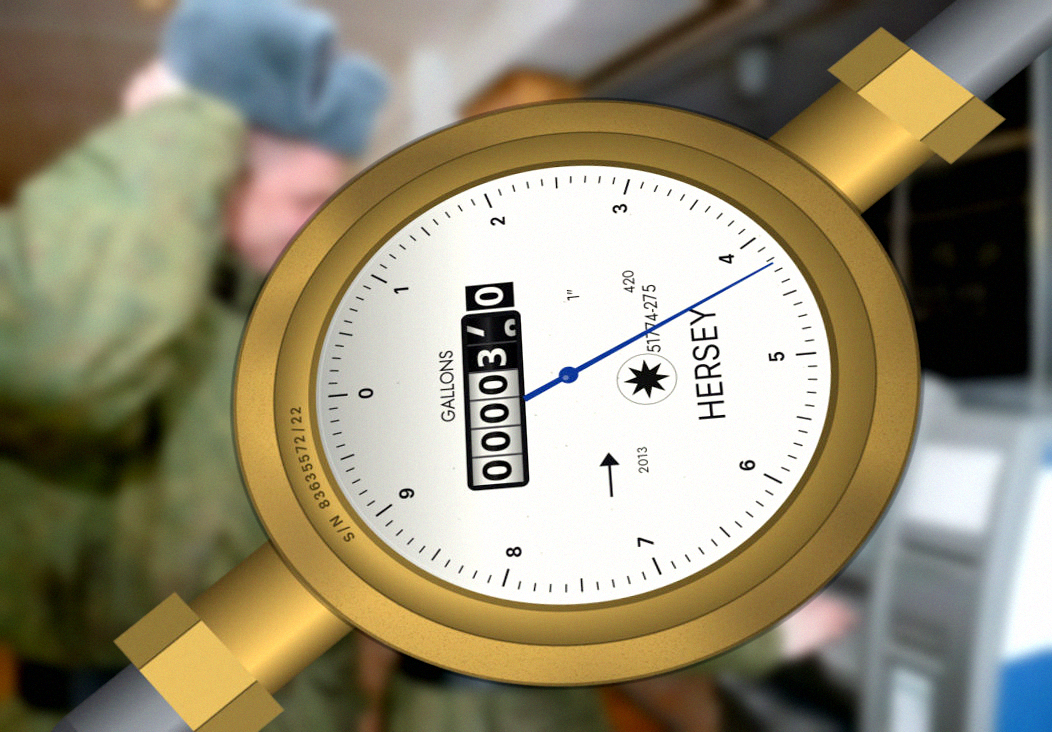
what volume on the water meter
374.2 gal
